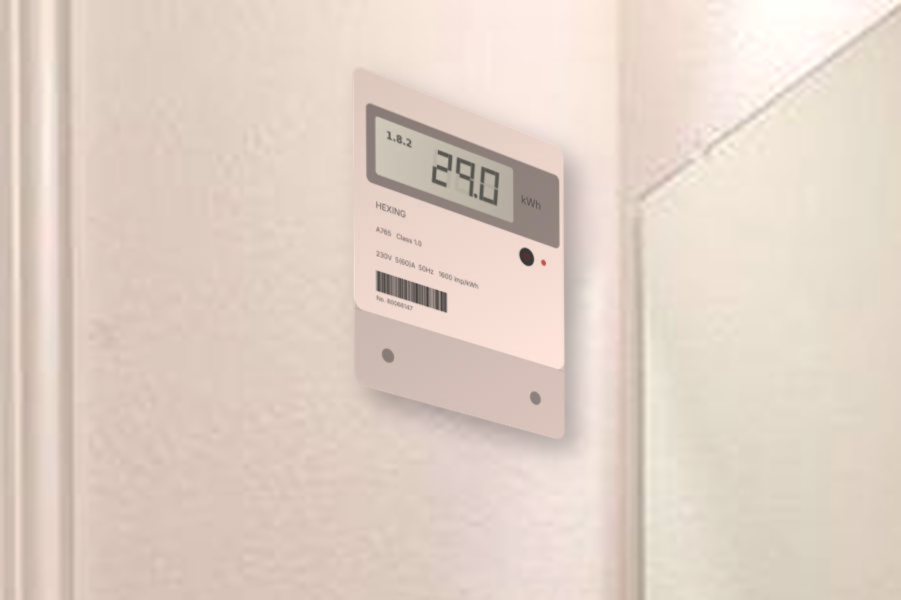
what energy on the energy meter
29.0 kWh
